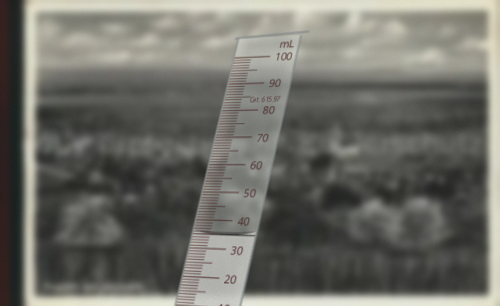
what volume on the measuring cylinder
35 mL
